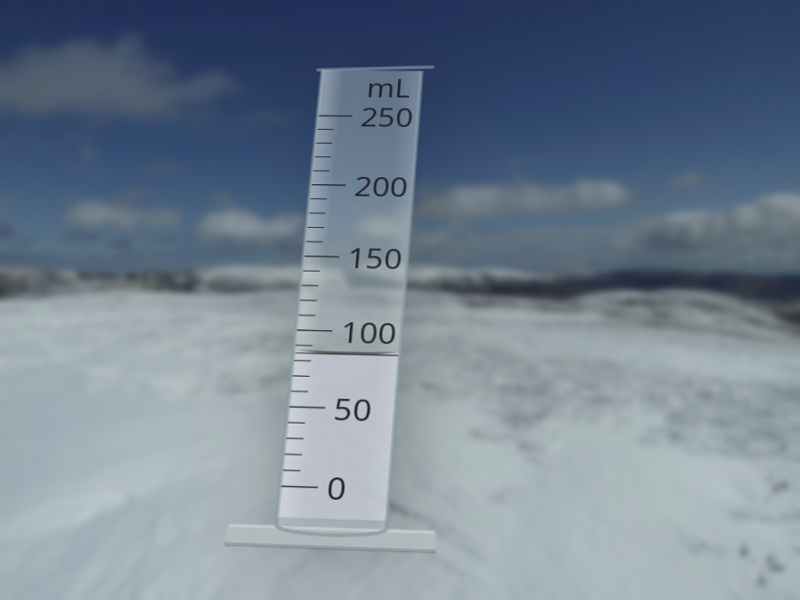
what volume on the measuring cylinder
85 mL
